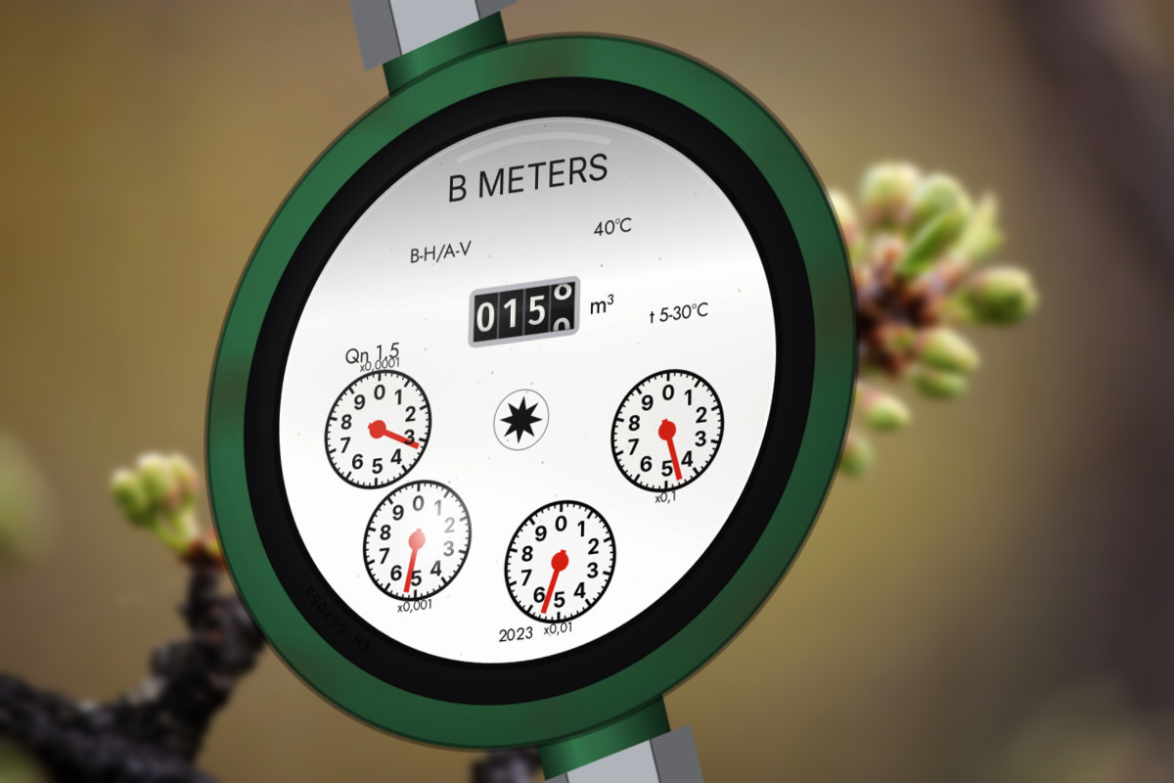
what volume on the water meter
158.4553 m³
